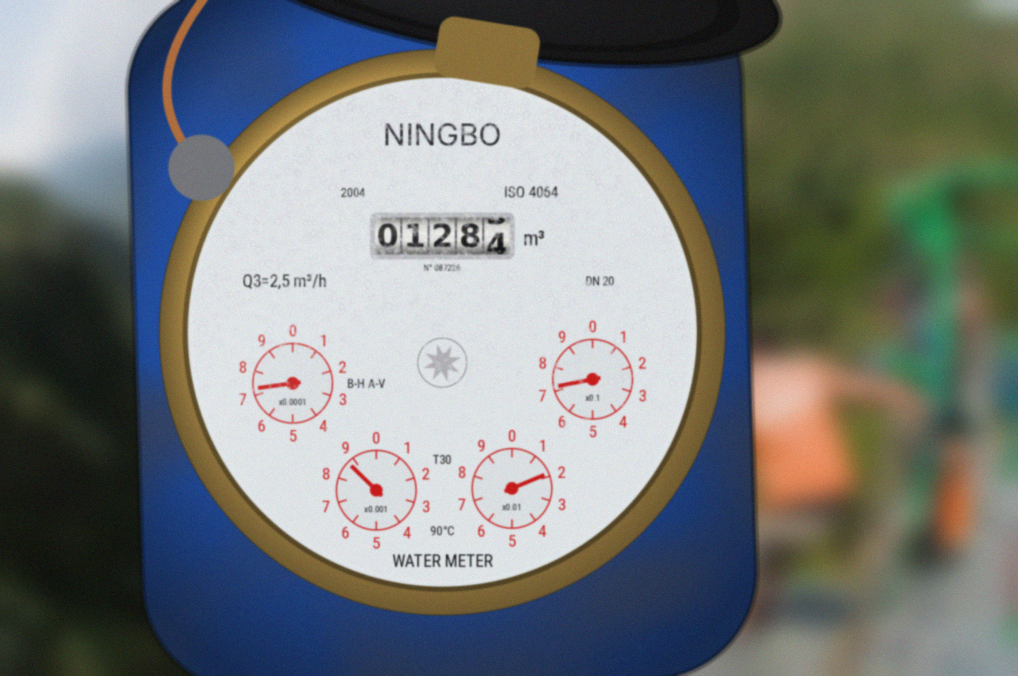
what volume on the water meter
1283.7187 m³
